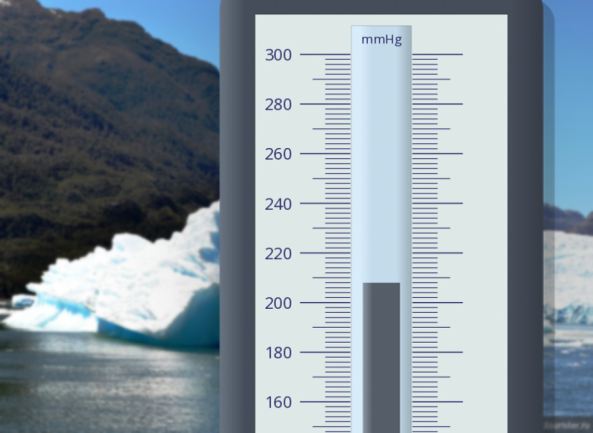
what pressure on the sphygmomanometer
208 mmHg
